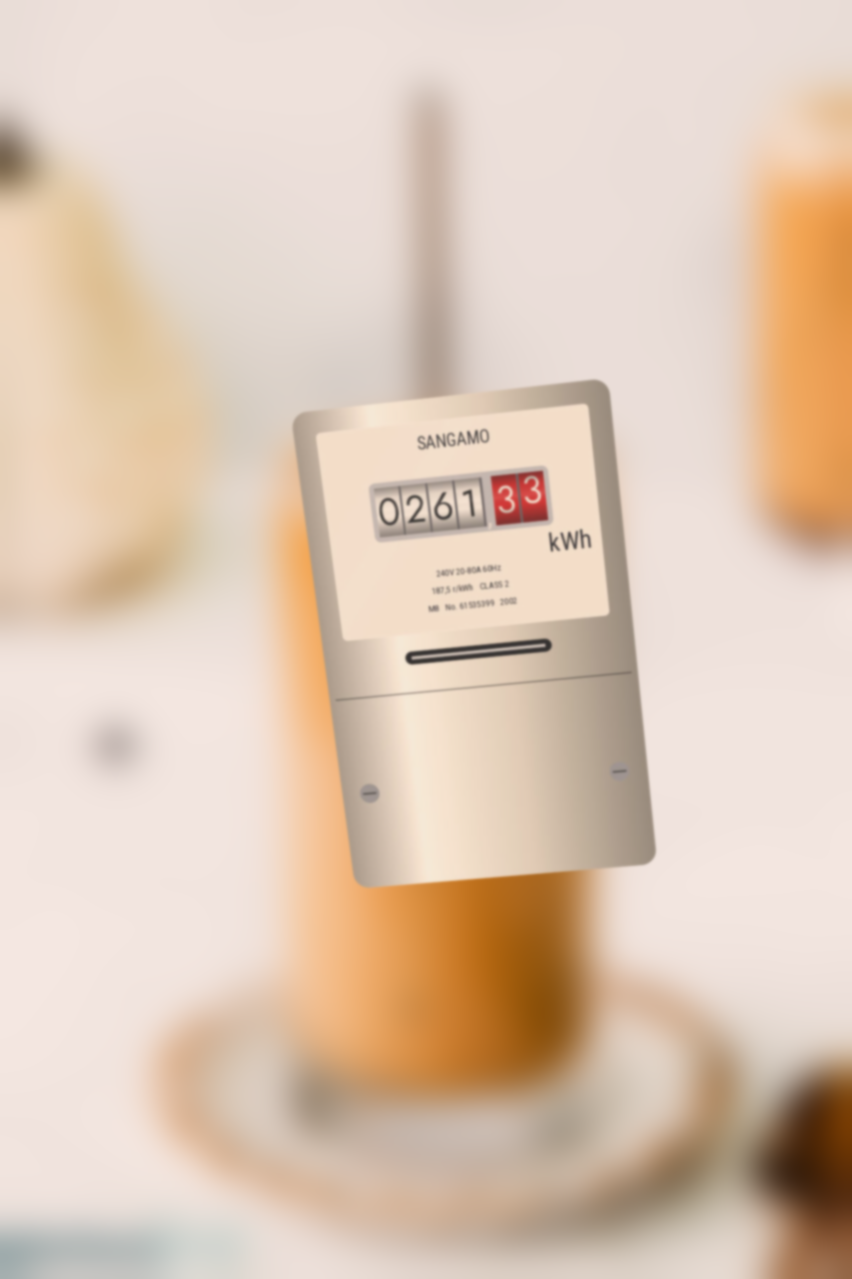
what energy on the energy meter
261.33 kWh
